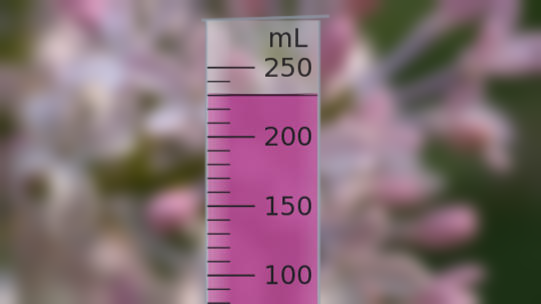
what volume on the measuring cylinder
230 mL
